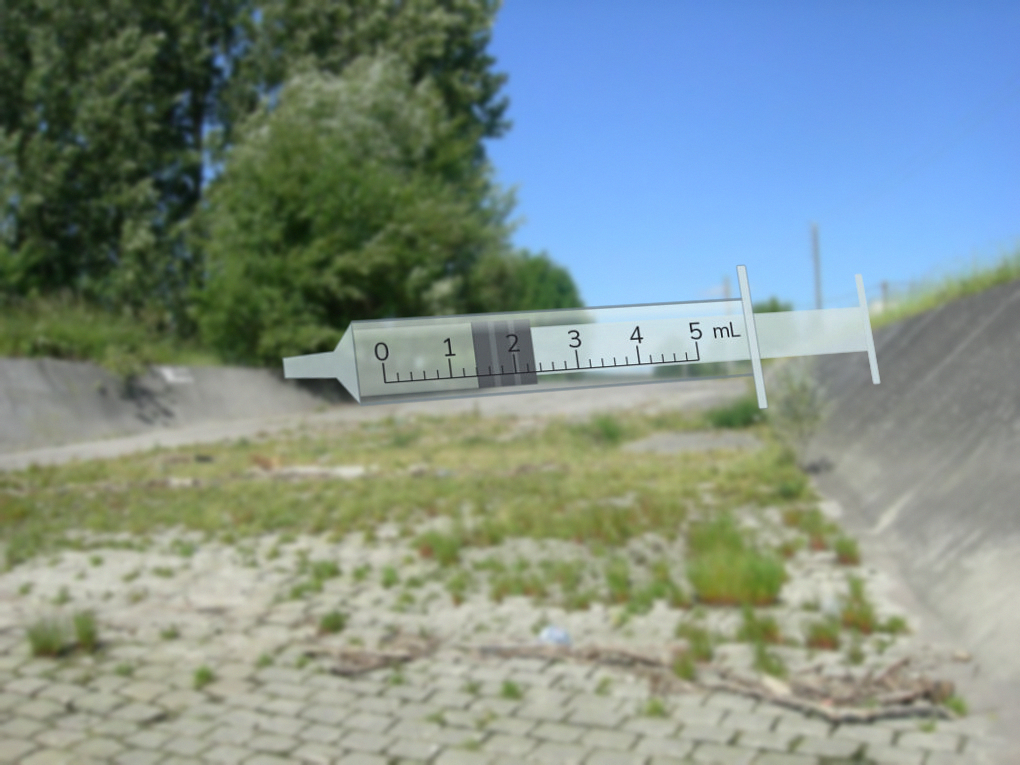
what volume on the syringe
1.4 mL
